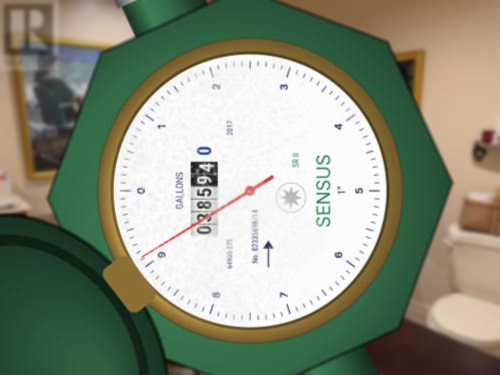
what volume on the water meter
385939.1 gal
